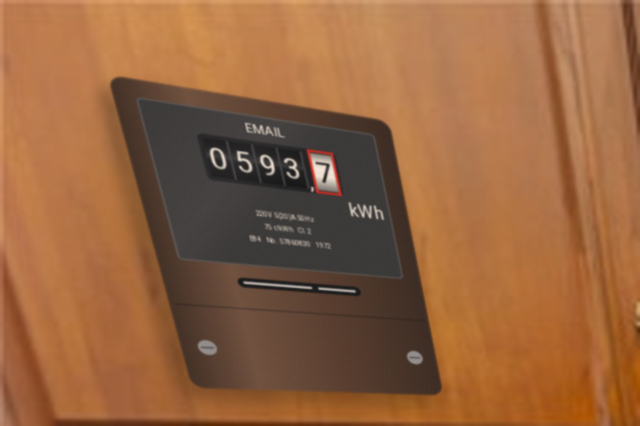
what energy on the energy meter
593.7 kWh
